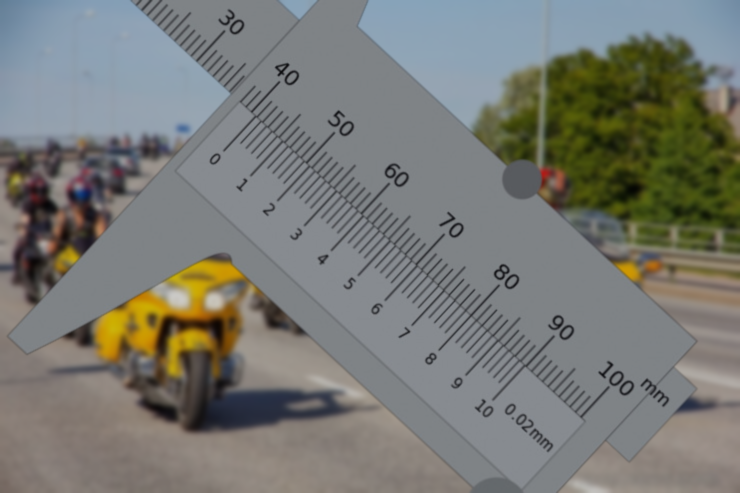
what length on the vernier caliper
40.8 mm
